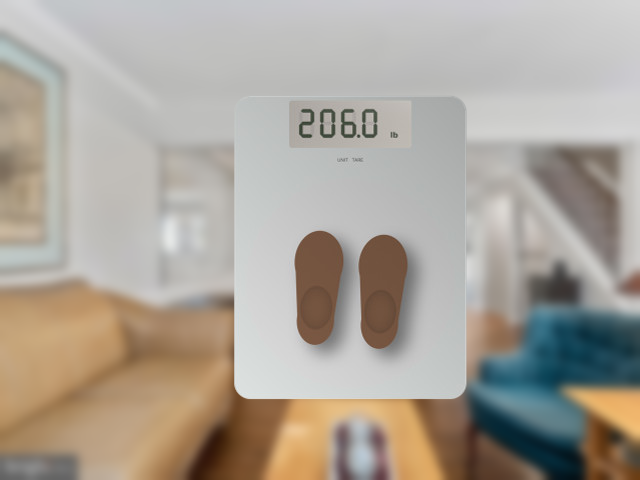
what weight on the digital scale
206.0 lb
